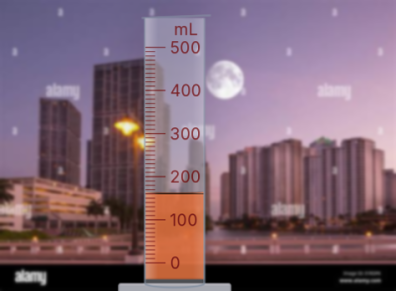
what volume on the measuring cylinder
160 mL
